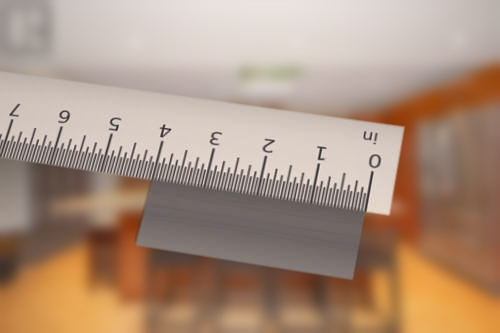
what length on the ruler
4 in
